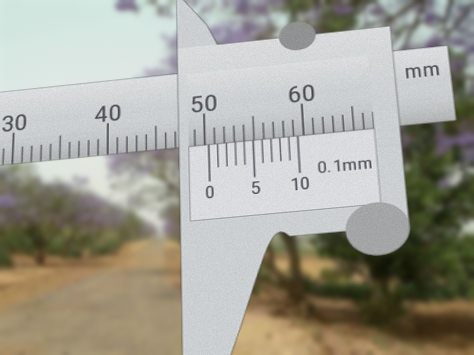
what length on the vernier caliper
50.4 mm
